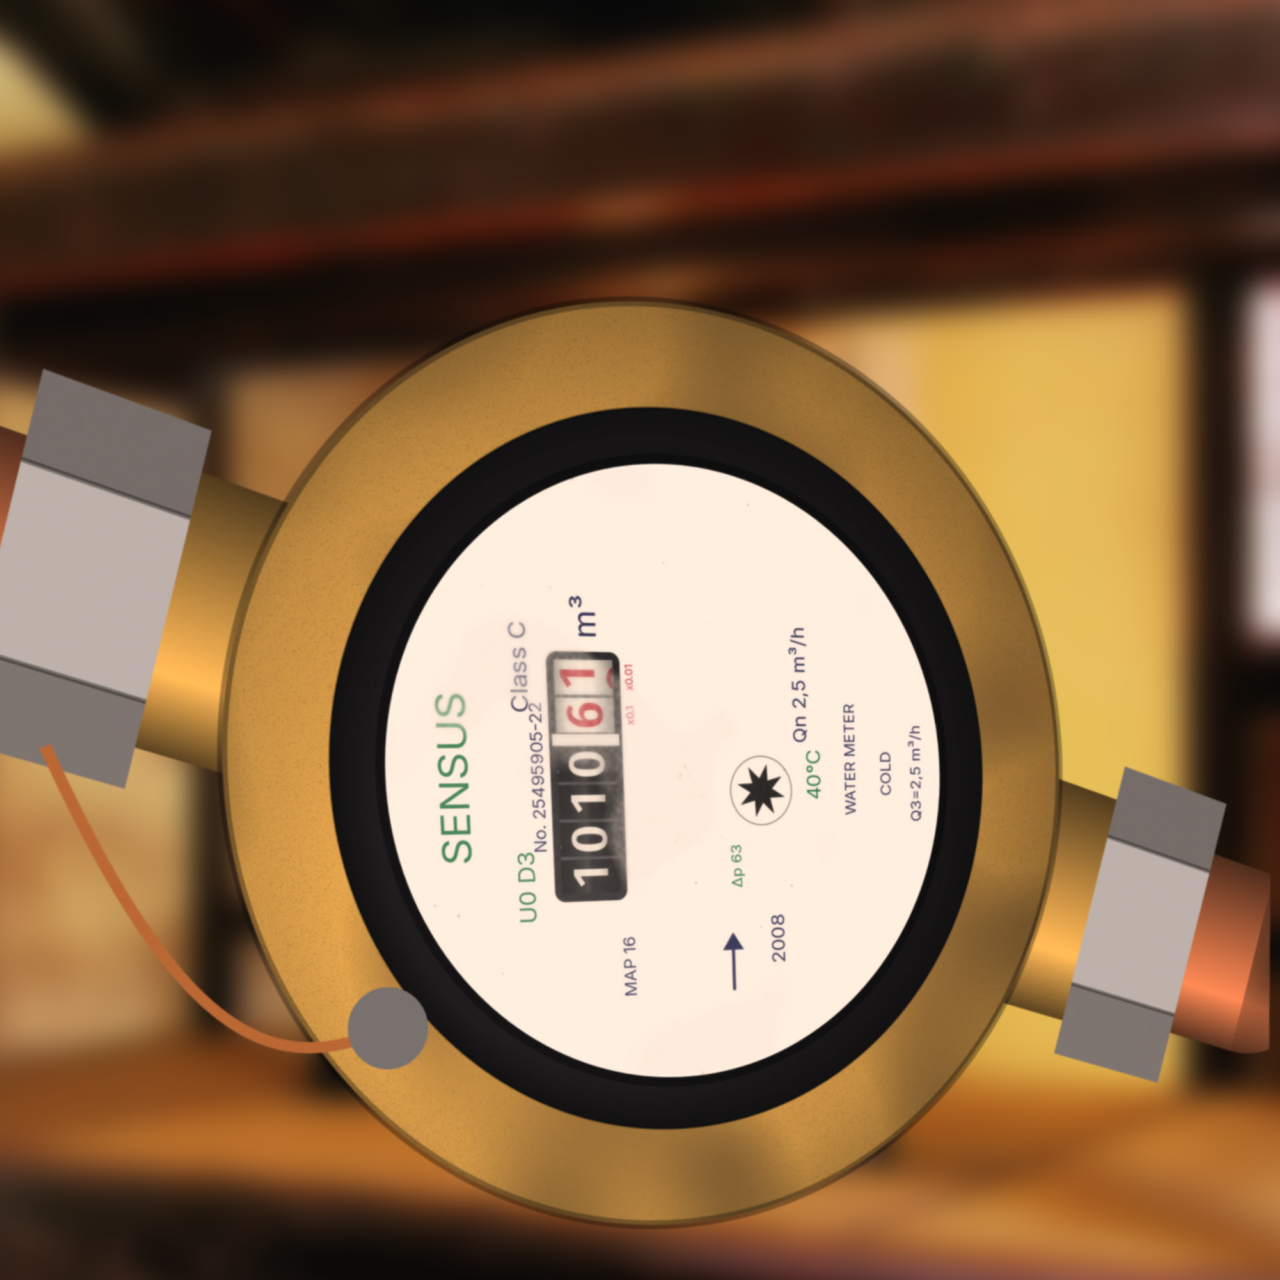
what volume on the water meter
1010.61 m³
